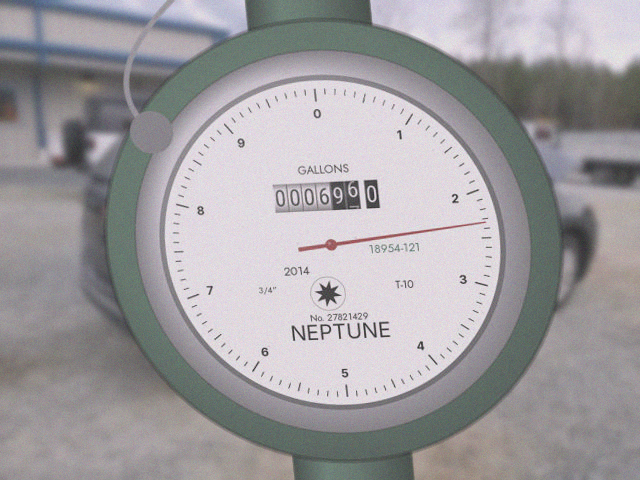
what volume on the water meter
6962.3 gal
